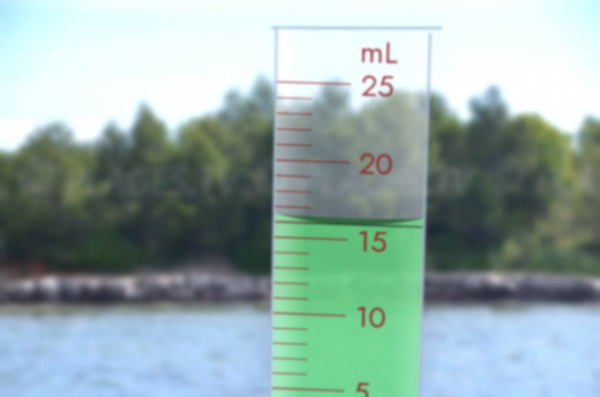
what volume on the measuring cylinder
16 mL
